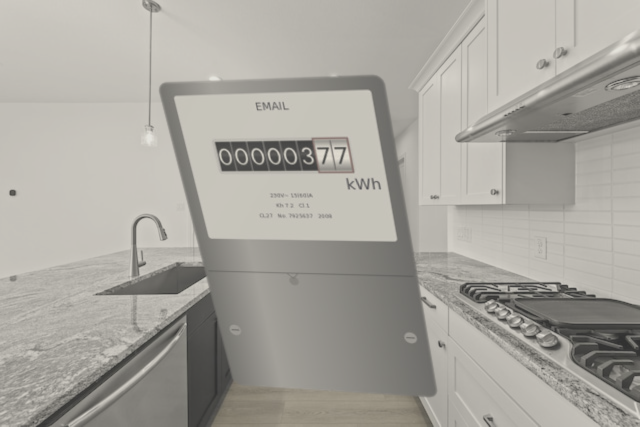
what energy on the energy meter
3.77 kWh
